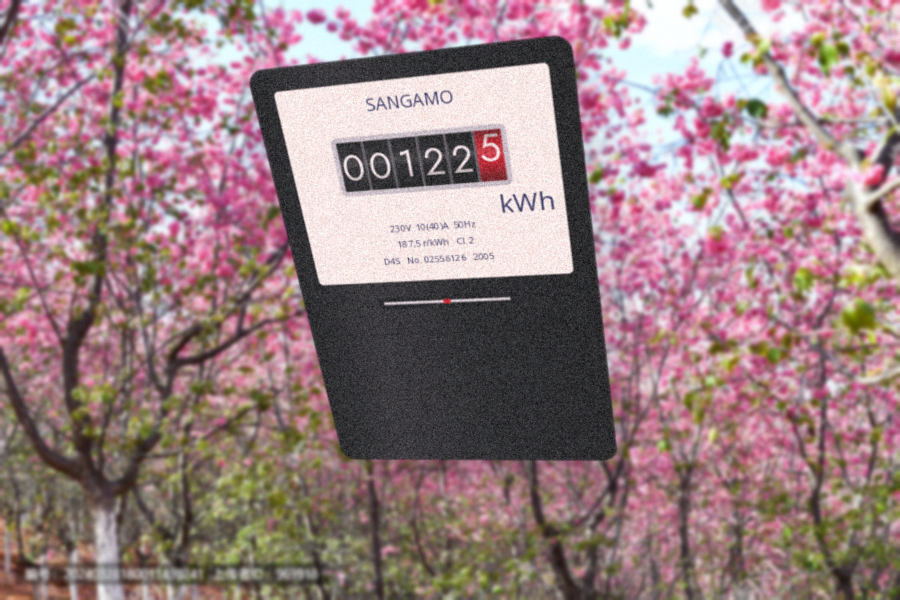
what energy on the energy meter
122.5 kWh
